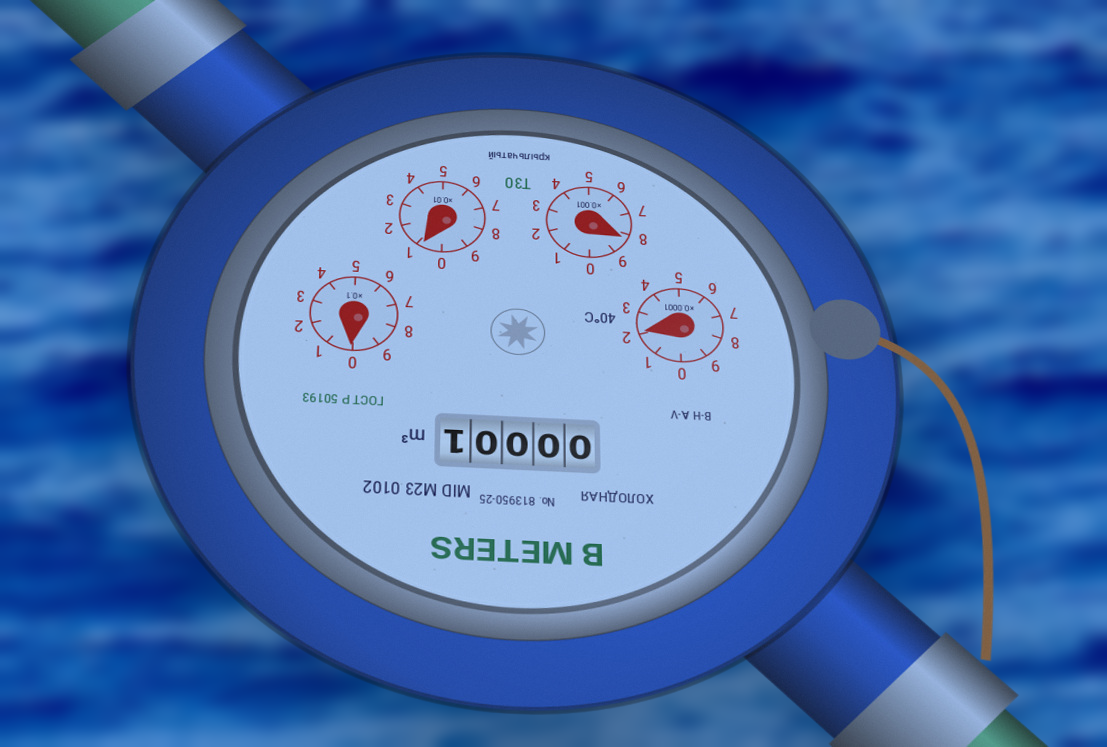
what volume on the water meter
1.0082 m³
